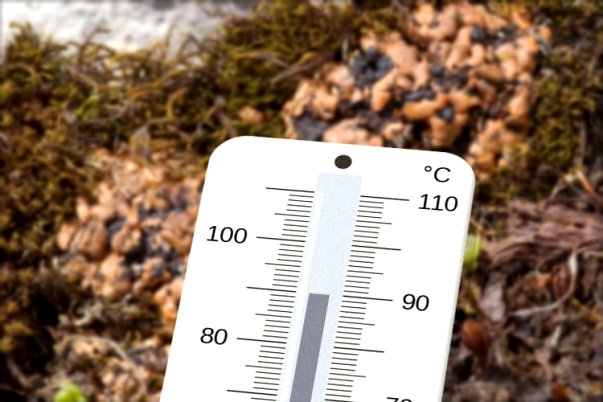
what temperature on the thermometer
90 °C
